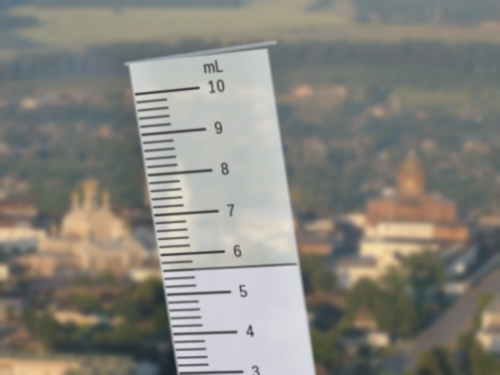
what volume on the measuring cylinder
5.6 mL
